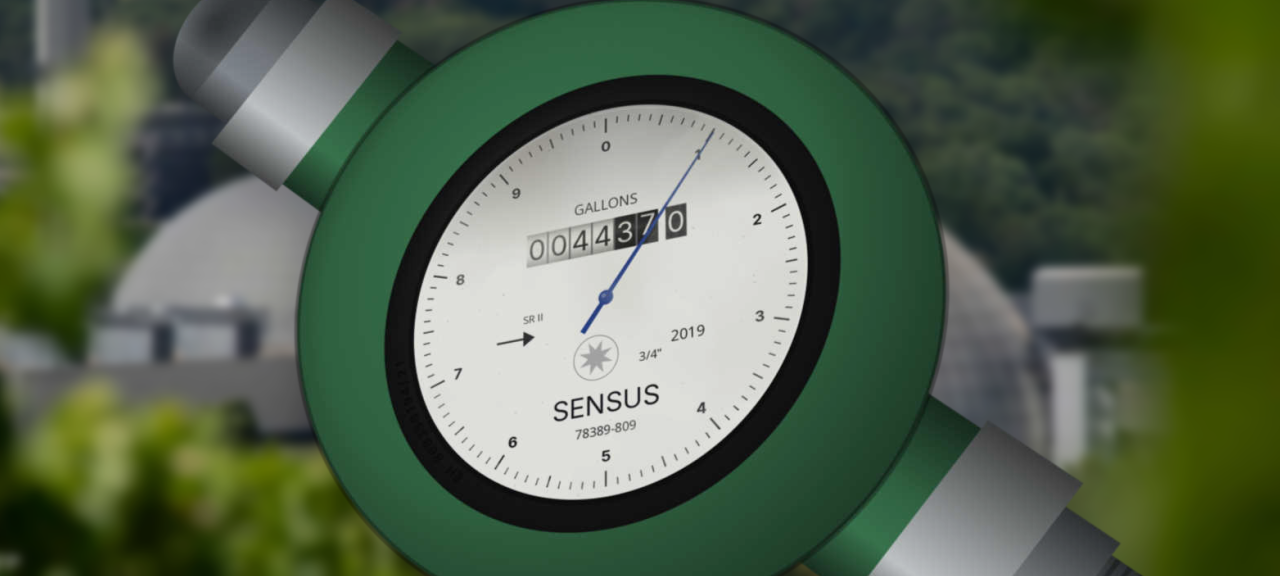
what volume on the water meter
44371.0 gal
